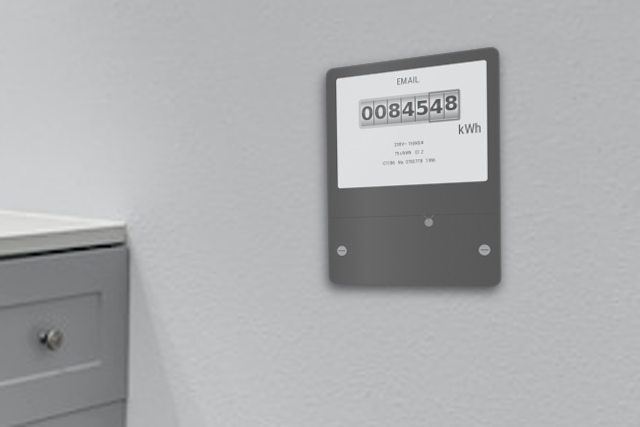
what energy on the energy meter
845.48 kWh
